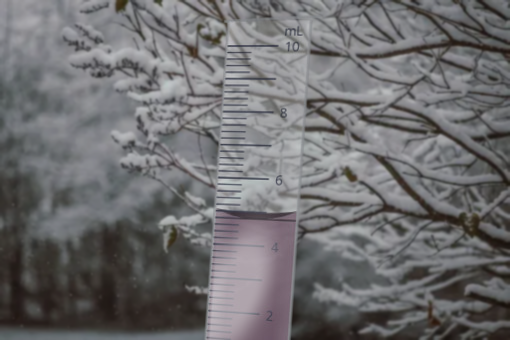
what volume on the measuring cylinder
4.8 mL
